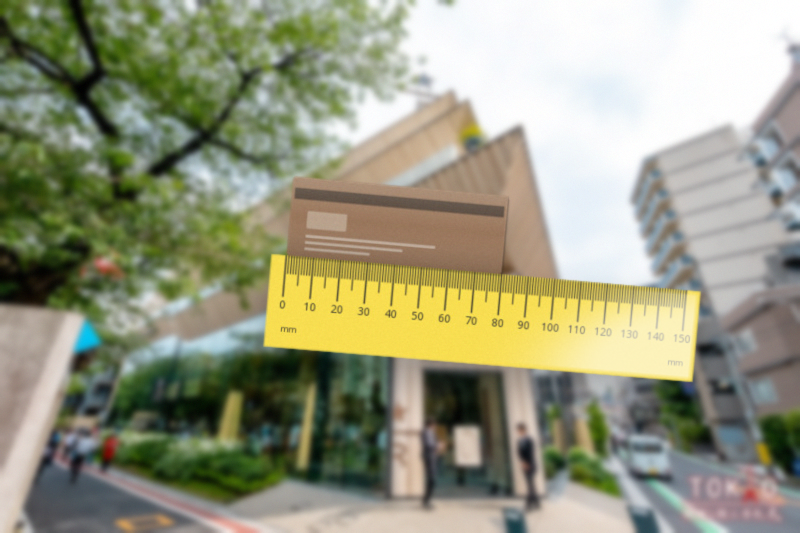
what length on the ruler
80 mm
